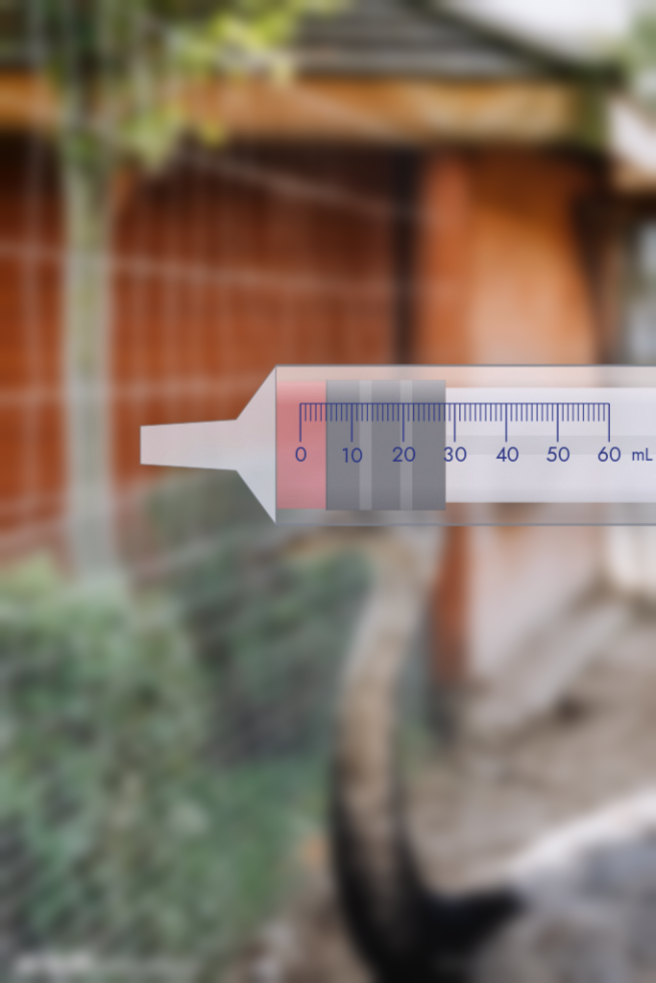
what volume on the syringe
5 mL
